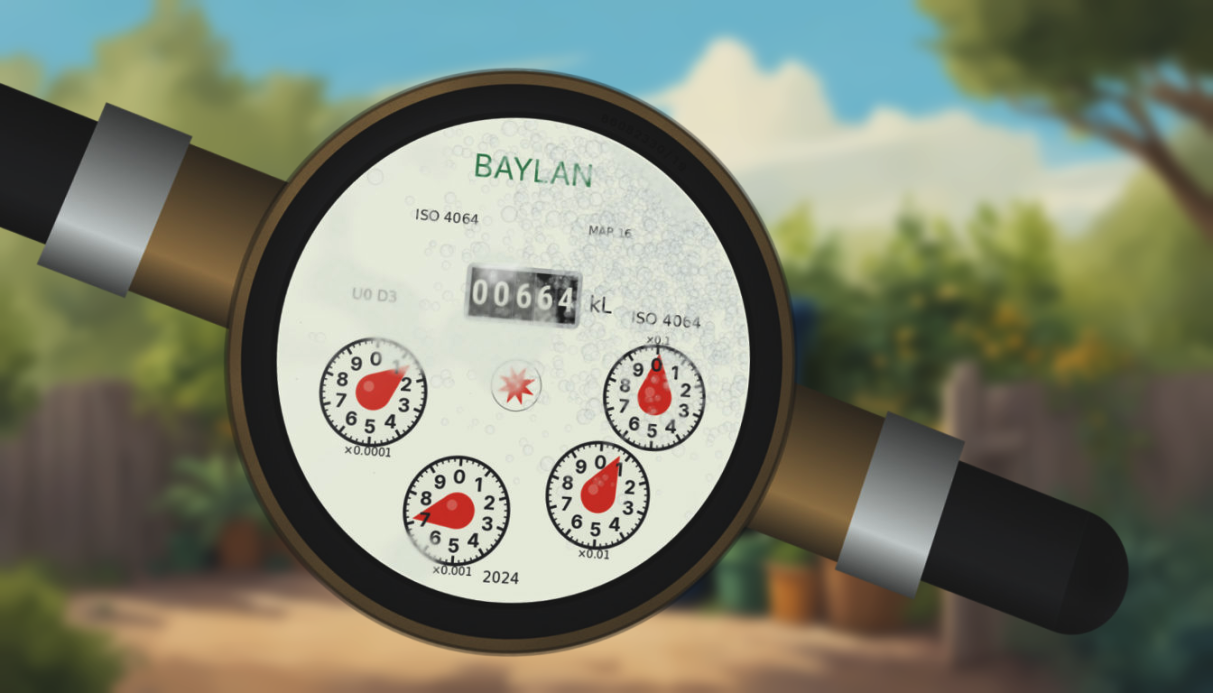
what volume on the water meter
664.0071 kL
